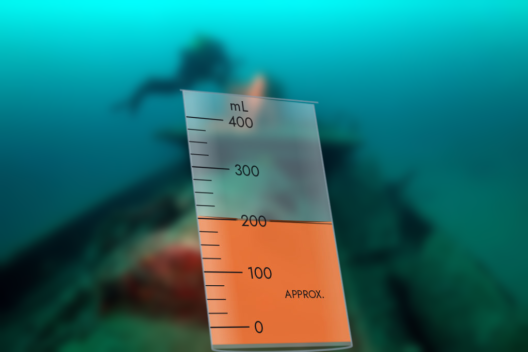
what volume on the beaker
200 mL
